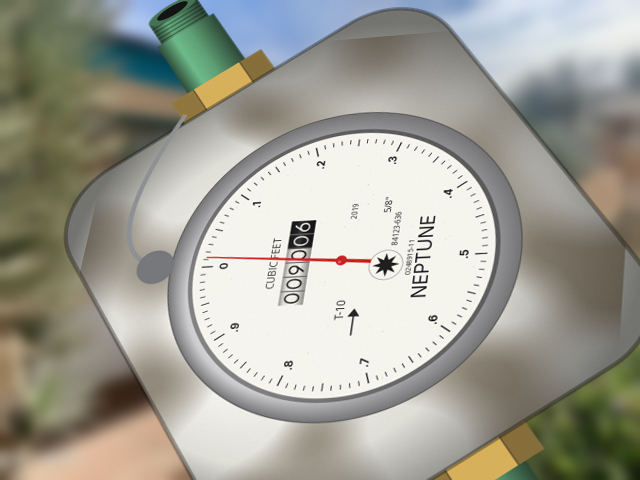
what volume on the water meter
9006.01 ft³
